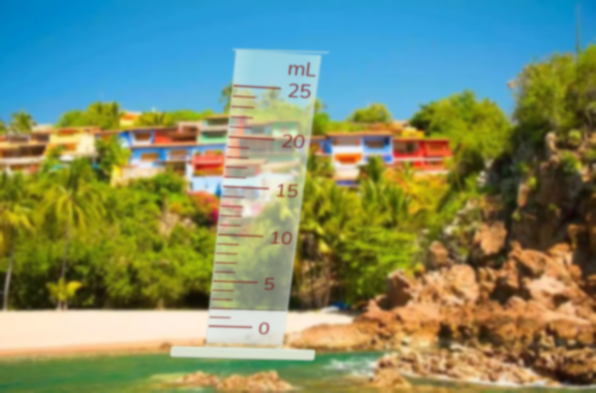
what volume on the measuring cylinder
2 mL
